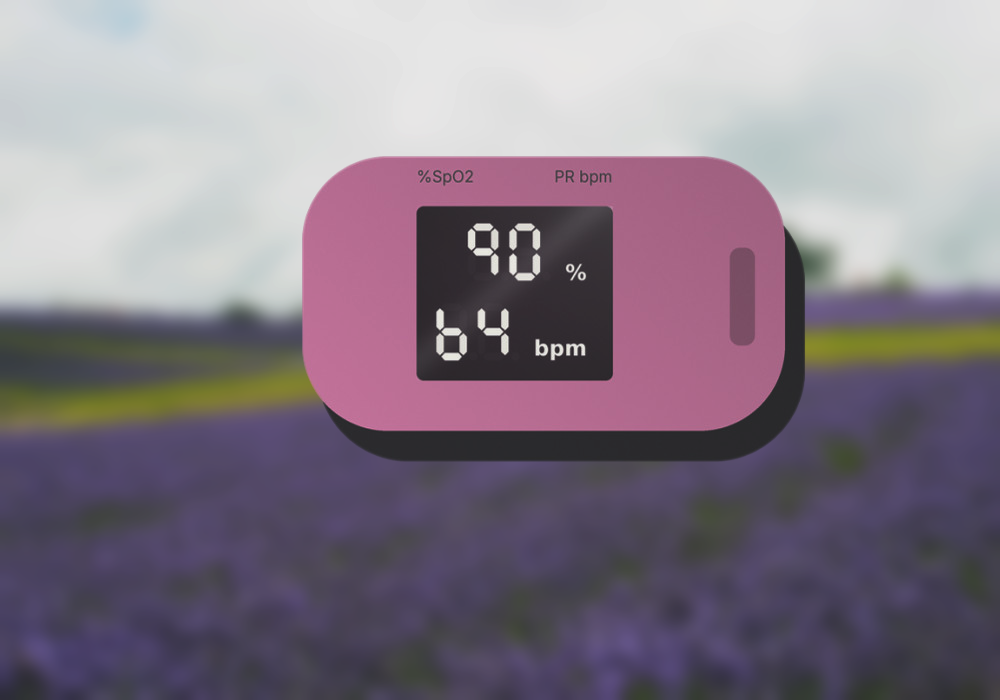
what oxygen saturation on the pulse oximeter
90 %
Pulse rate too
64 bpm
